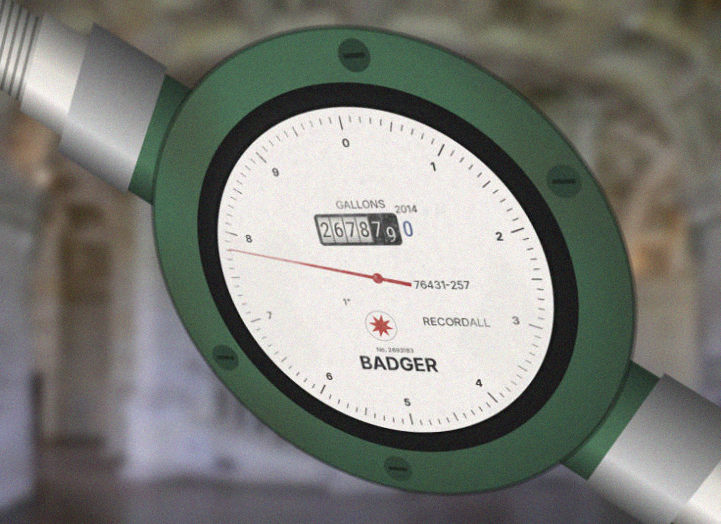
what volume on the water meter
2678787.8 gal
